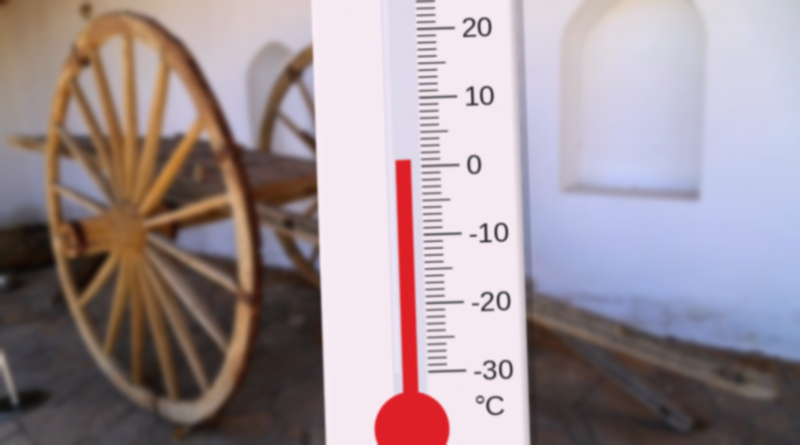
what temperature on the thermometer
1 °C
